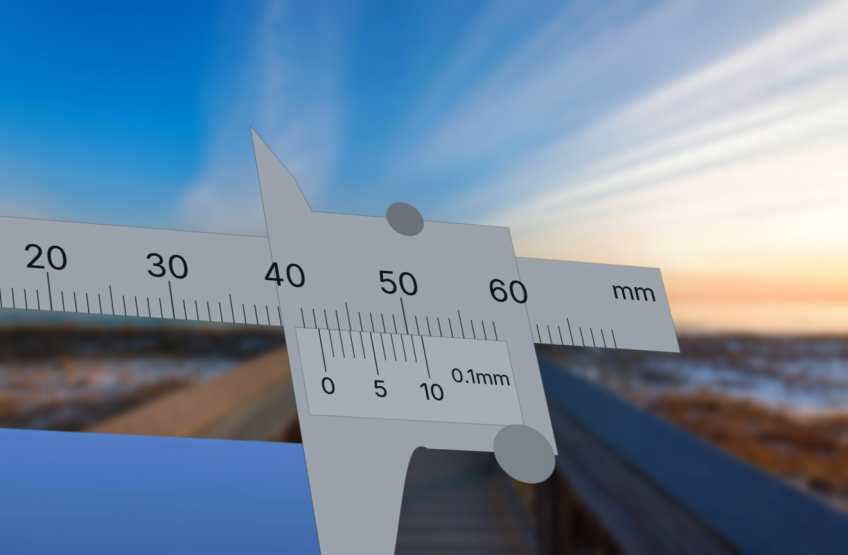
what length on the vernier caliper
42.2 mm
